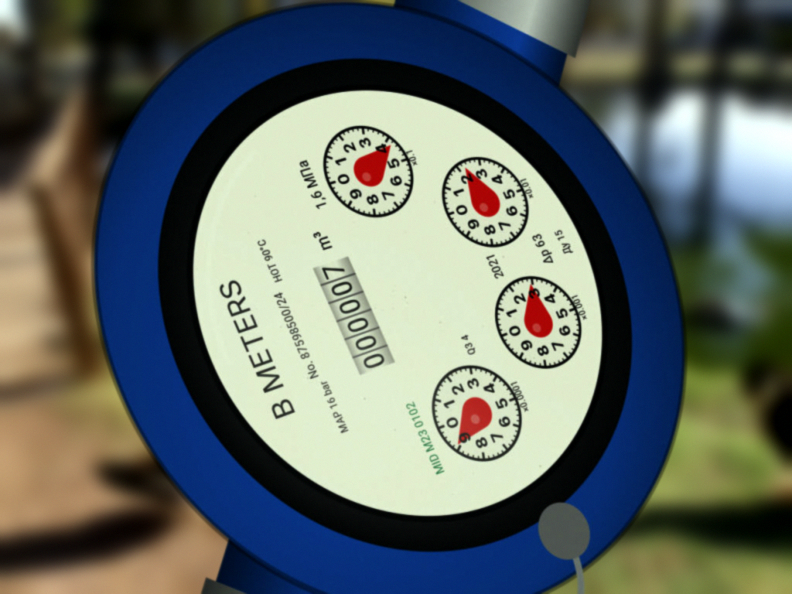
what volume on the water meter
7.4229 m³
